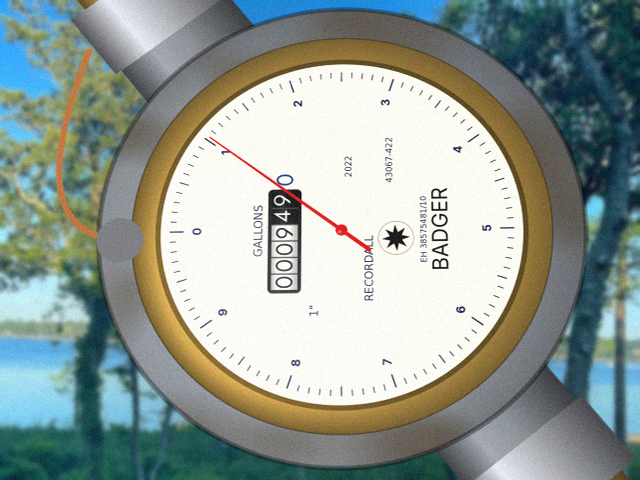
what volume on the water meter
9491.0 gal
